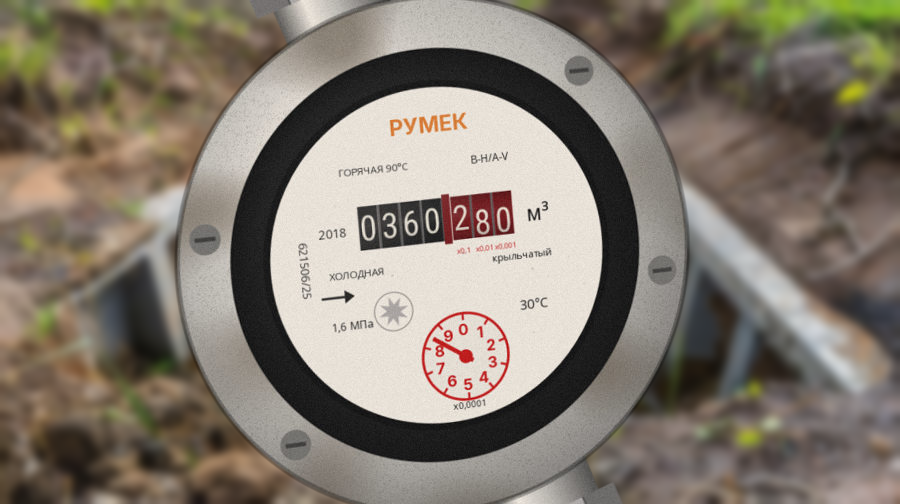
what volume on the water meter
360.2798 m³
